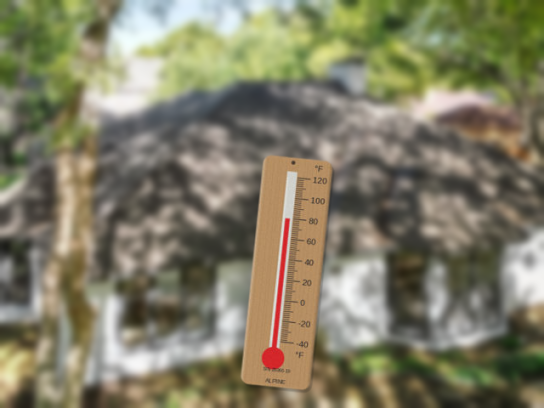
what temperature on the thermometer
80 °F
